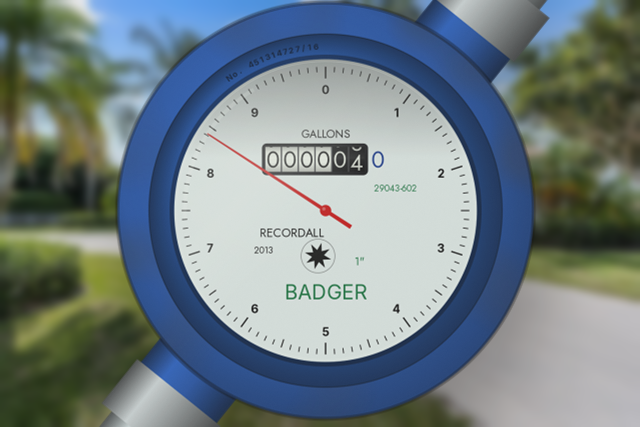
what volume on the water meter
38.4 gal
